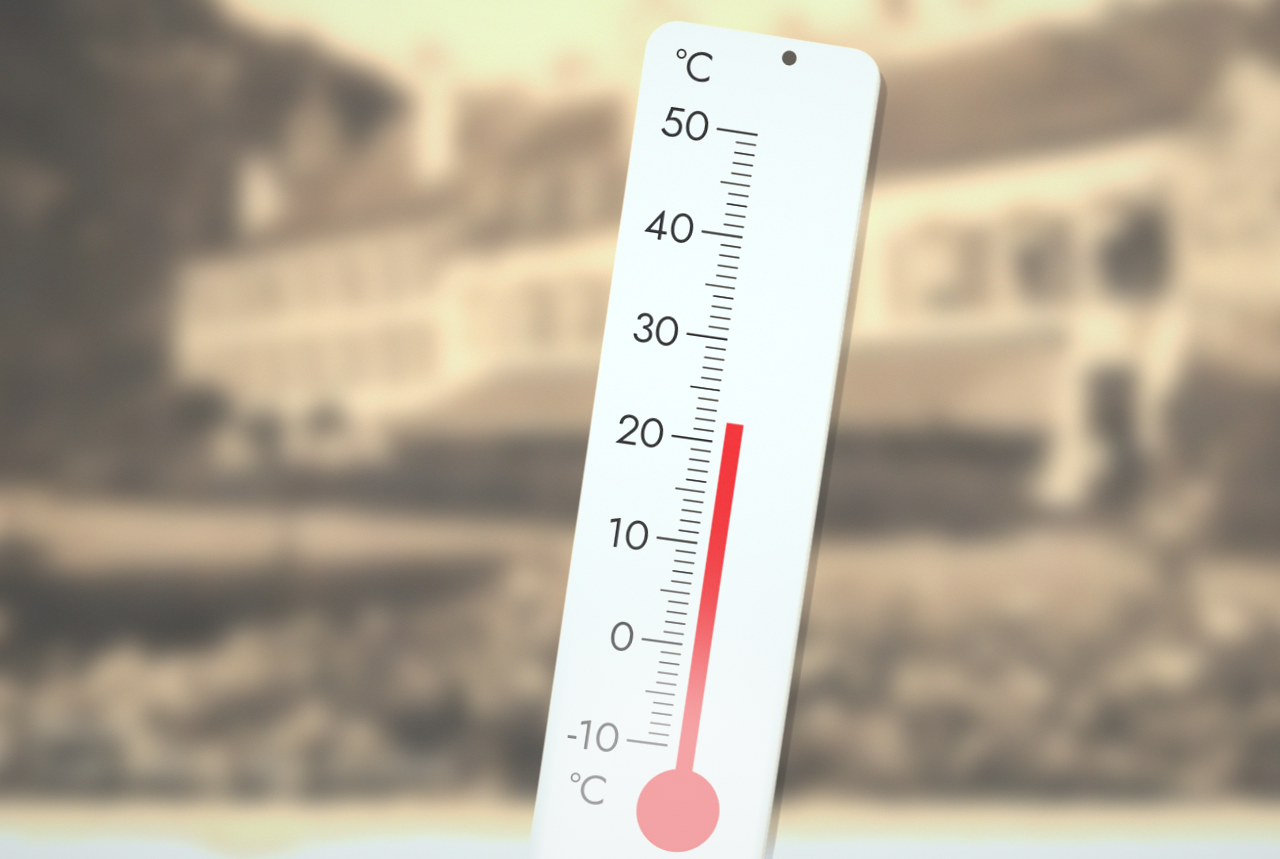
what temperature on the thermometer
22 °C
